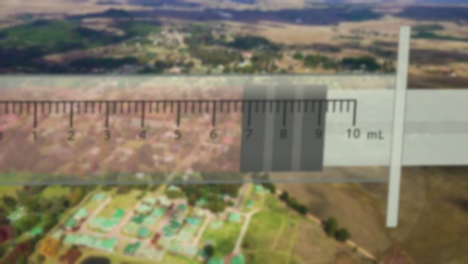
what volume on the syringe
6.8 mL
